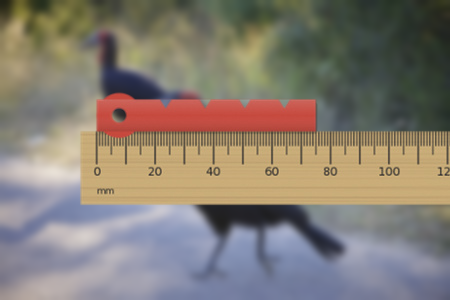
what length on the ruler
75 mm
